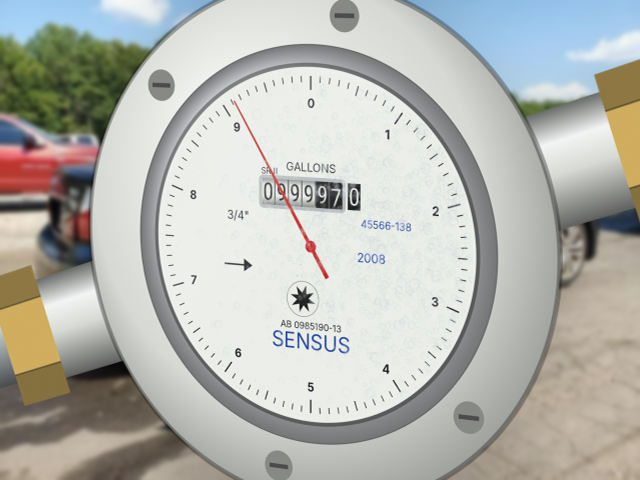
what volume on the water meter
999969.1 gal
